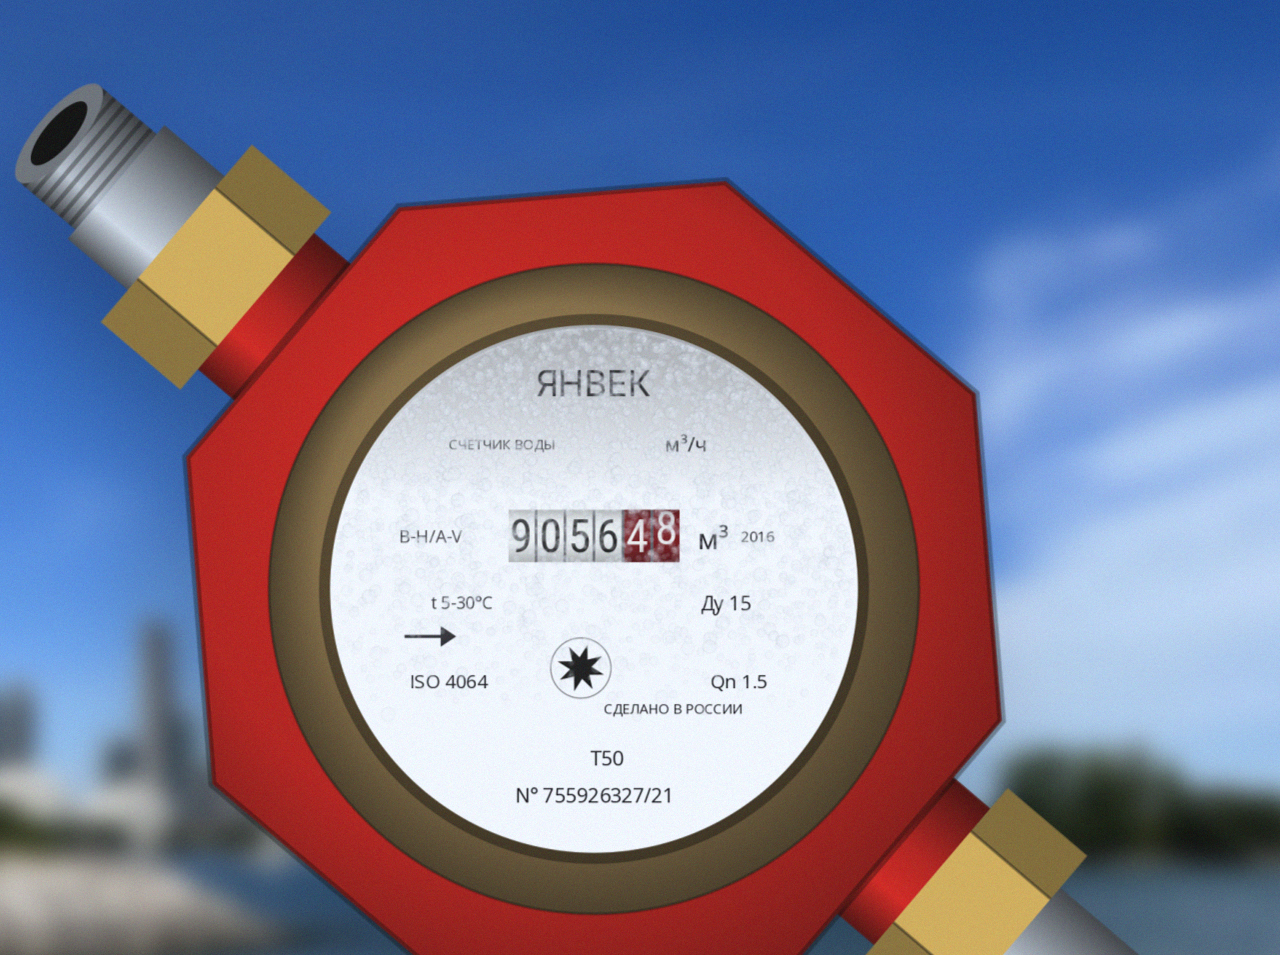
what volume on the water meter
9056.48 m³
